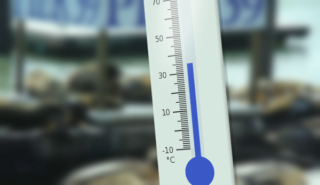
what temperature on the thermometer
35 °C
